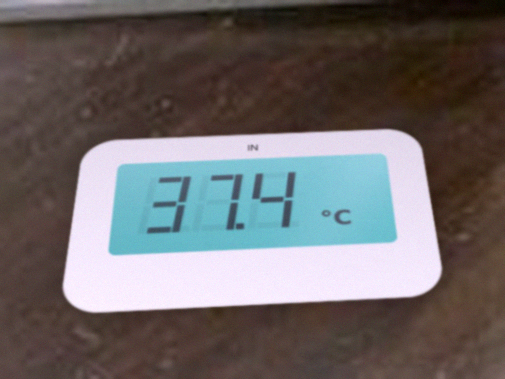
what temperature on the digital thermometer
37.4 °C
